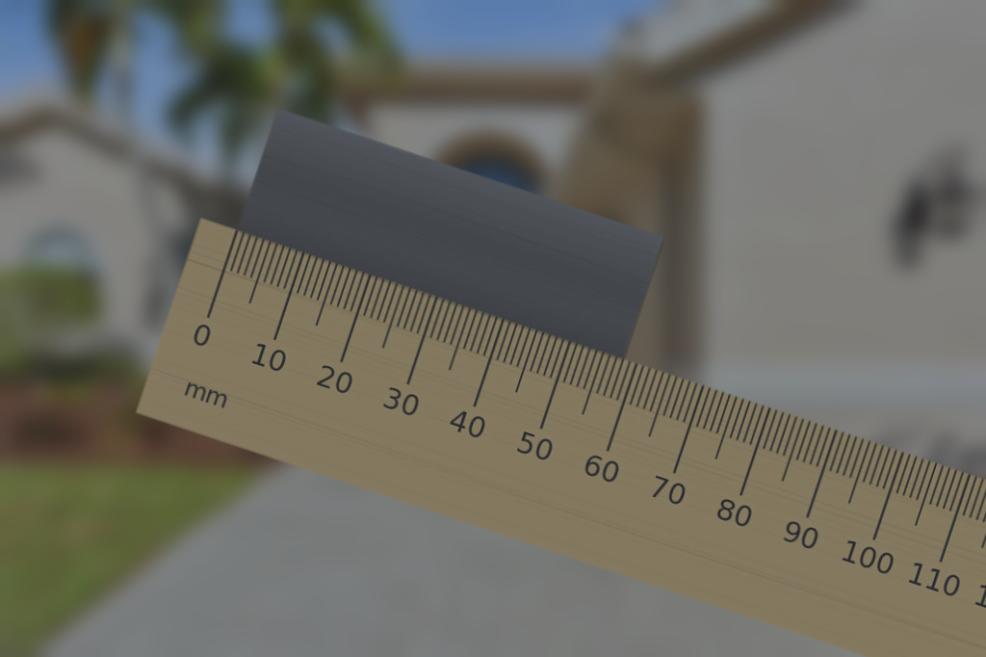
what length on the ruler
58 mm
